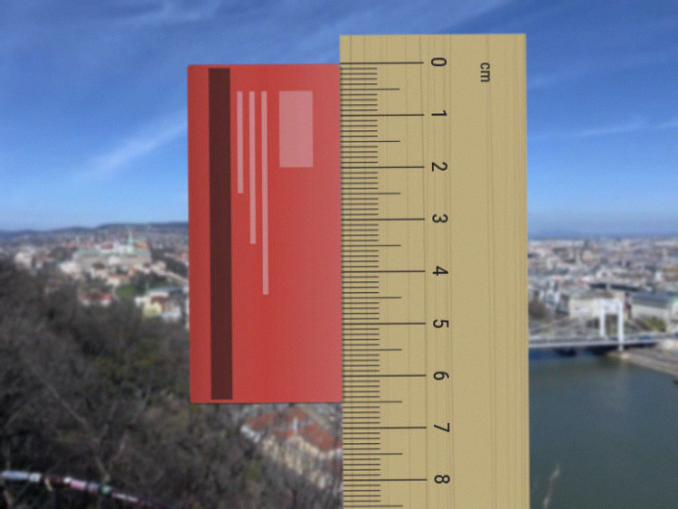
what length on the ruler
6.5 cm
